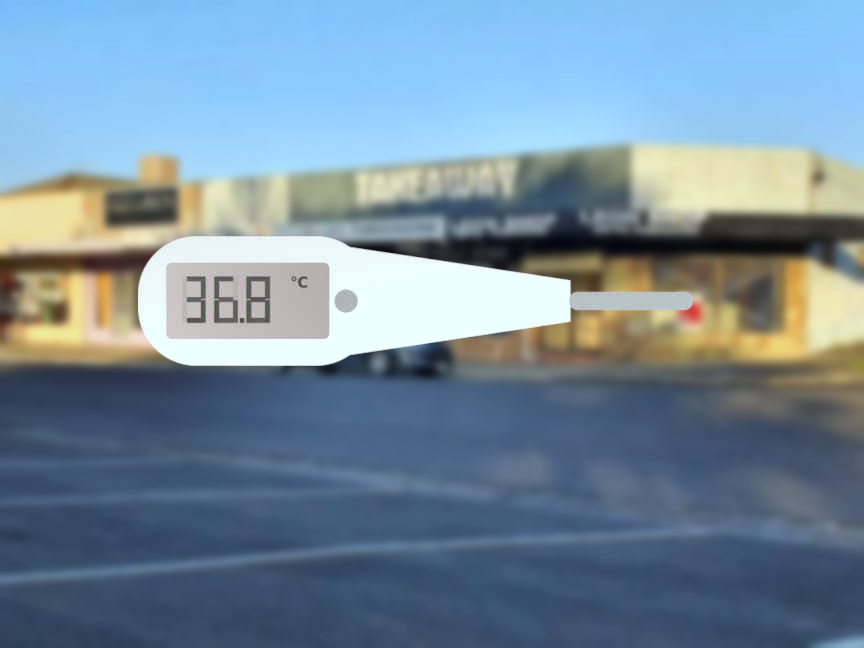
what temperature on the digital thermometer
36.8 °C
